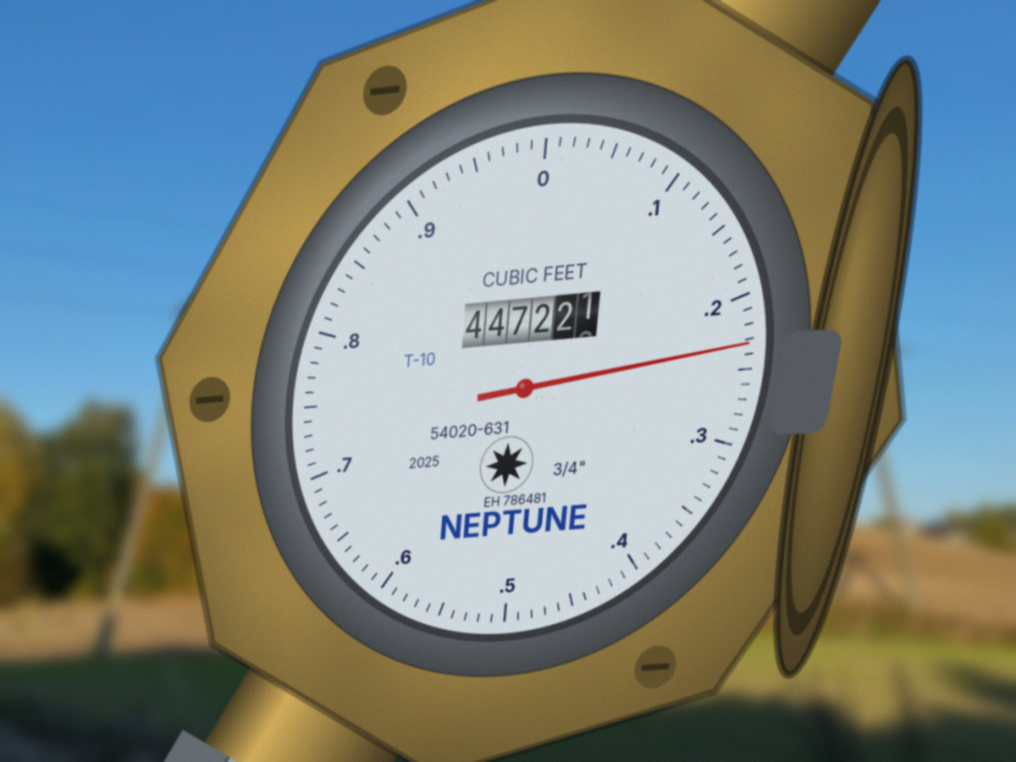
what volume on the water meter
447221.23 ft³
